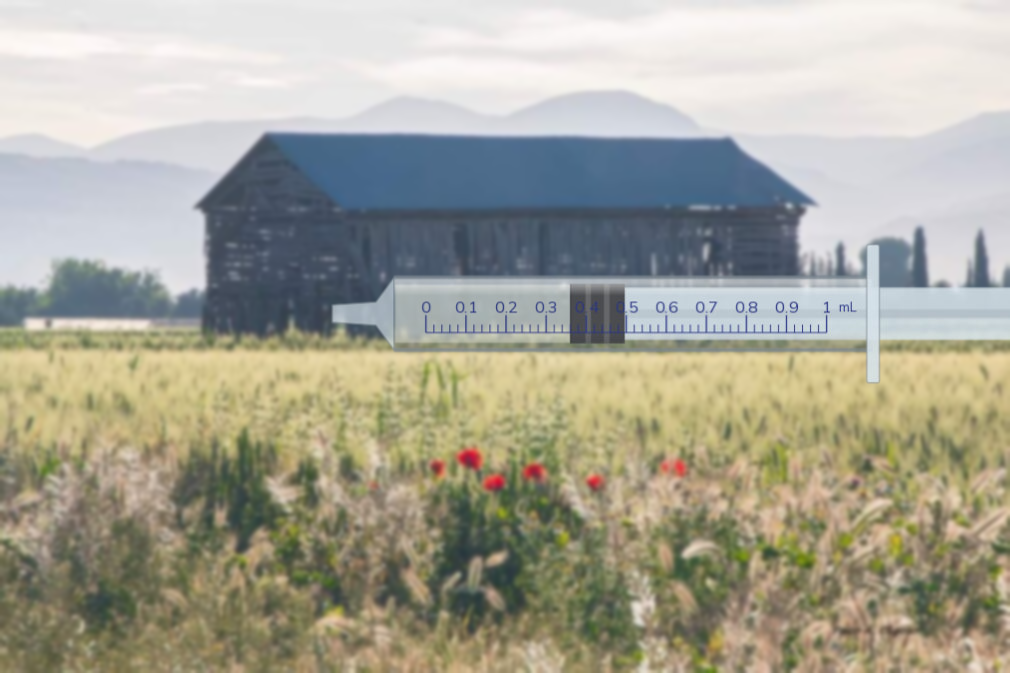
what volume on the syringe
0.36 mL
